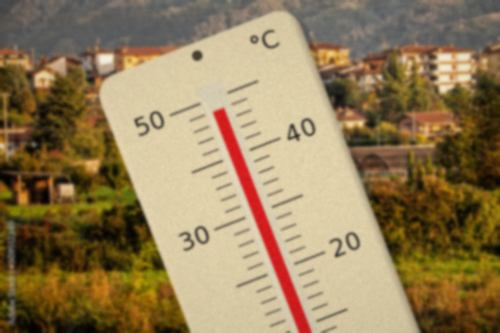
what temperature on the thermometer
48 °C
